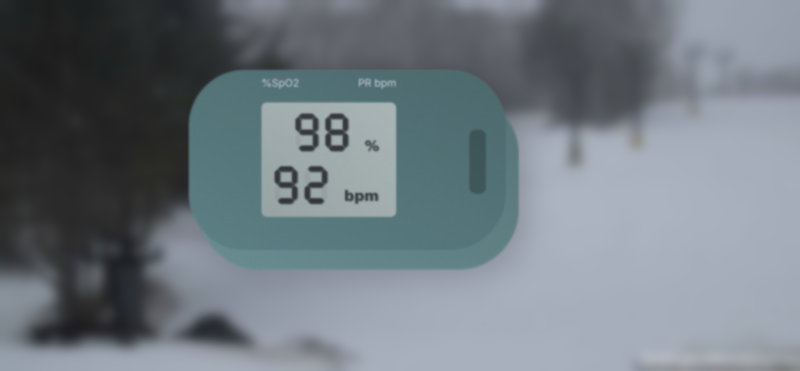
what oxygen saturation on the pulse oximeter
98 %
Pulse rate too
92 bpm
